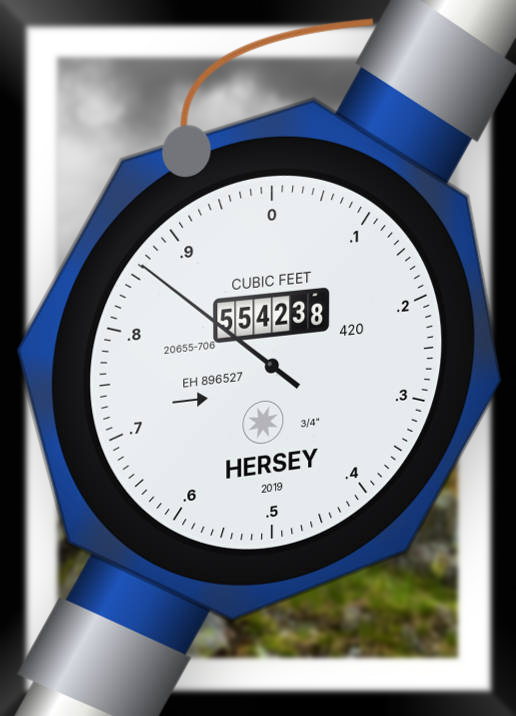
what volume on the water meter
554237.86 ft³
